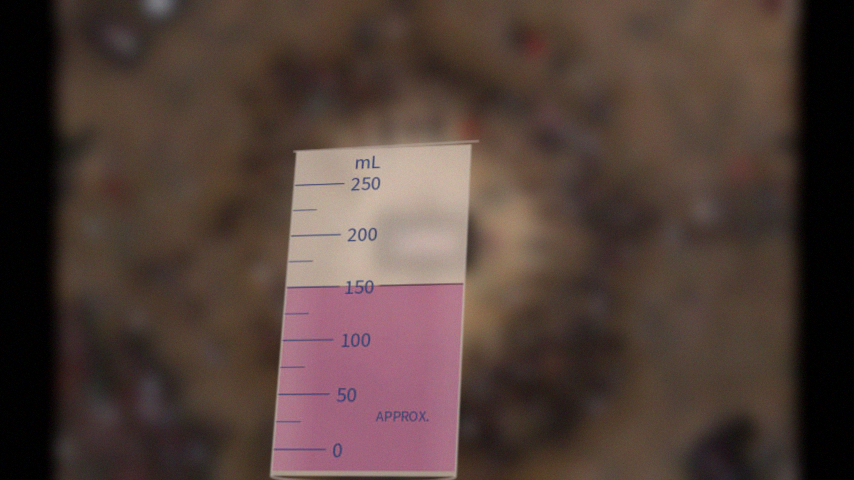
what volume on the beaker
150 mL
